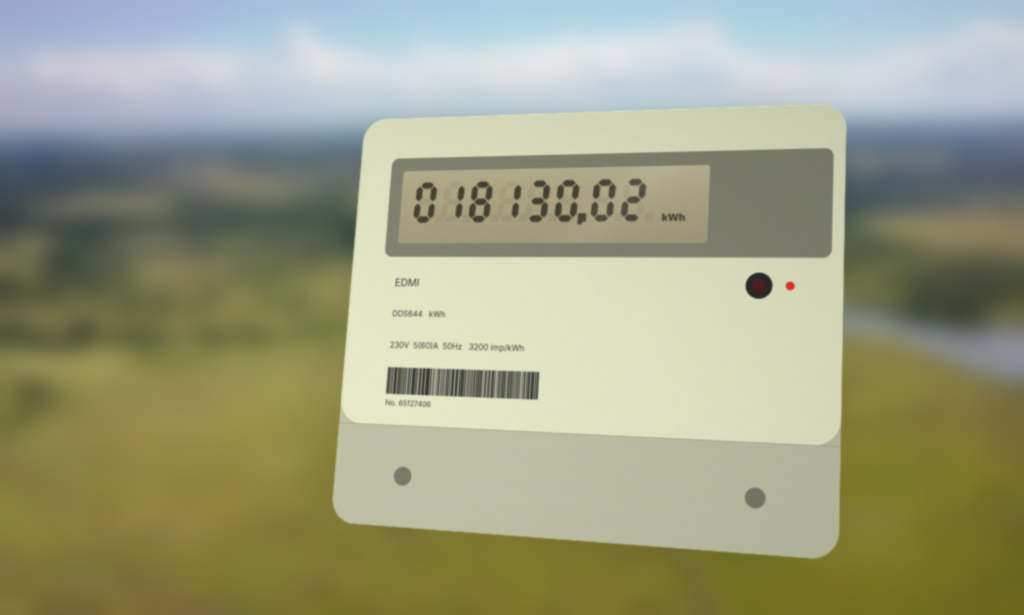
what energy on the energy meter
18130.02 kWh
